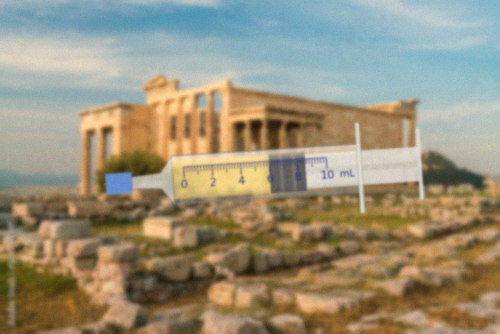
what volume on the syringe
6 mL
